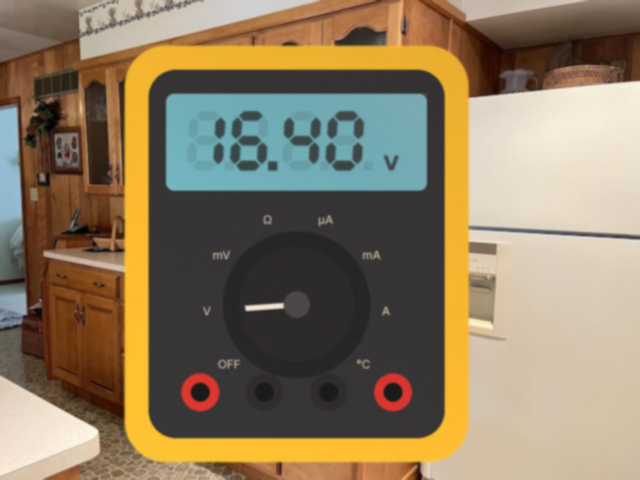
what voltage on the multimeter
16.40 V
